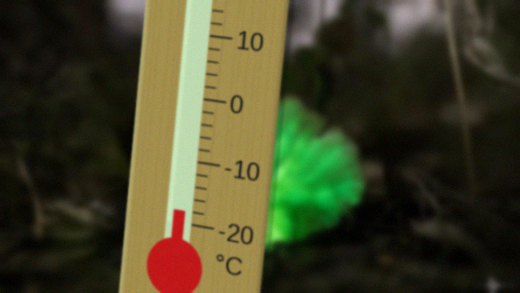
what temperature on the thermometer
-18 °C
